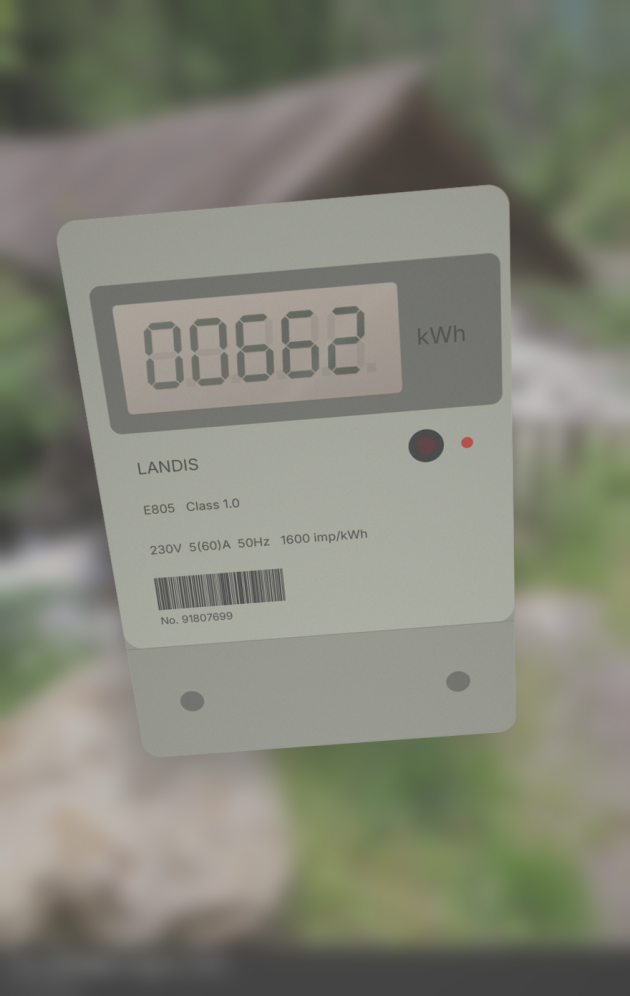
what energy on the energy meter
662 kWh
